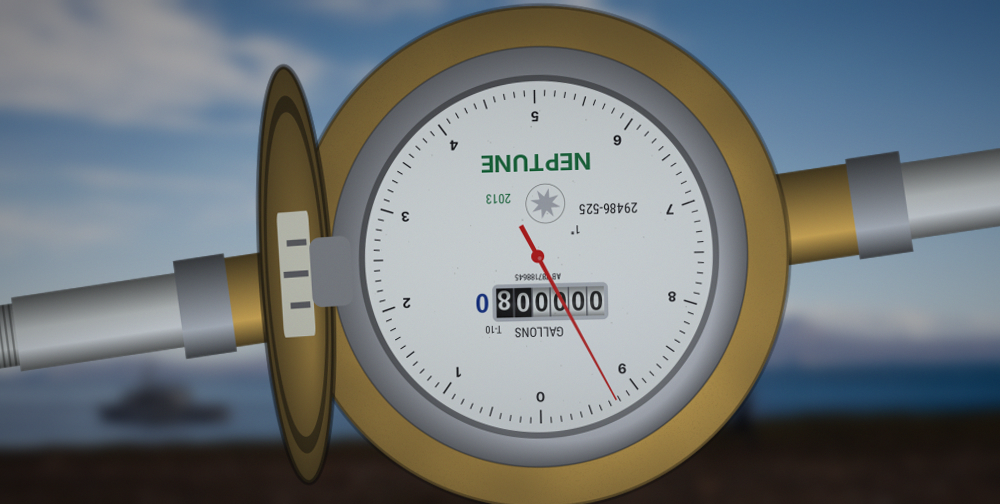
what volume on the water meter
79.2 gal
